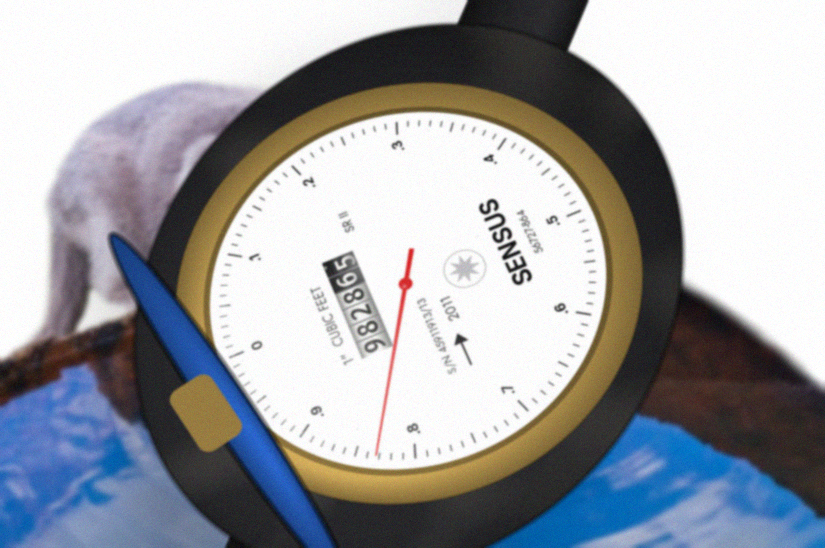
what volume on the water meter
982864.83 ft³
